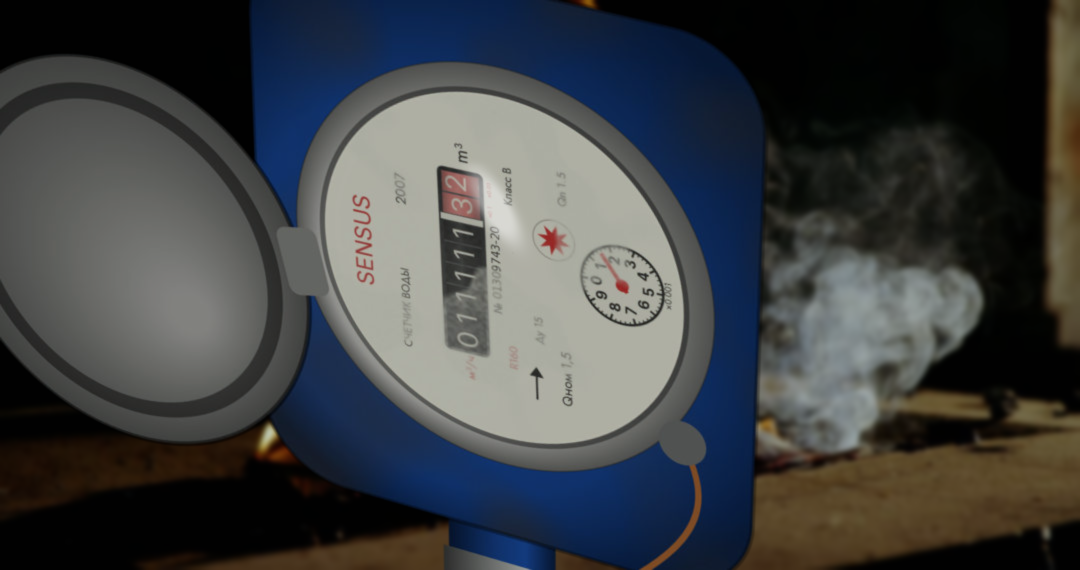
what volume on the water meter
11111.321 m³
